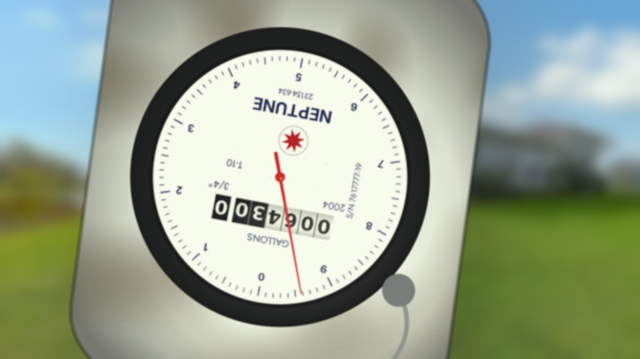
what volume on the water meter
64299.4 gal
